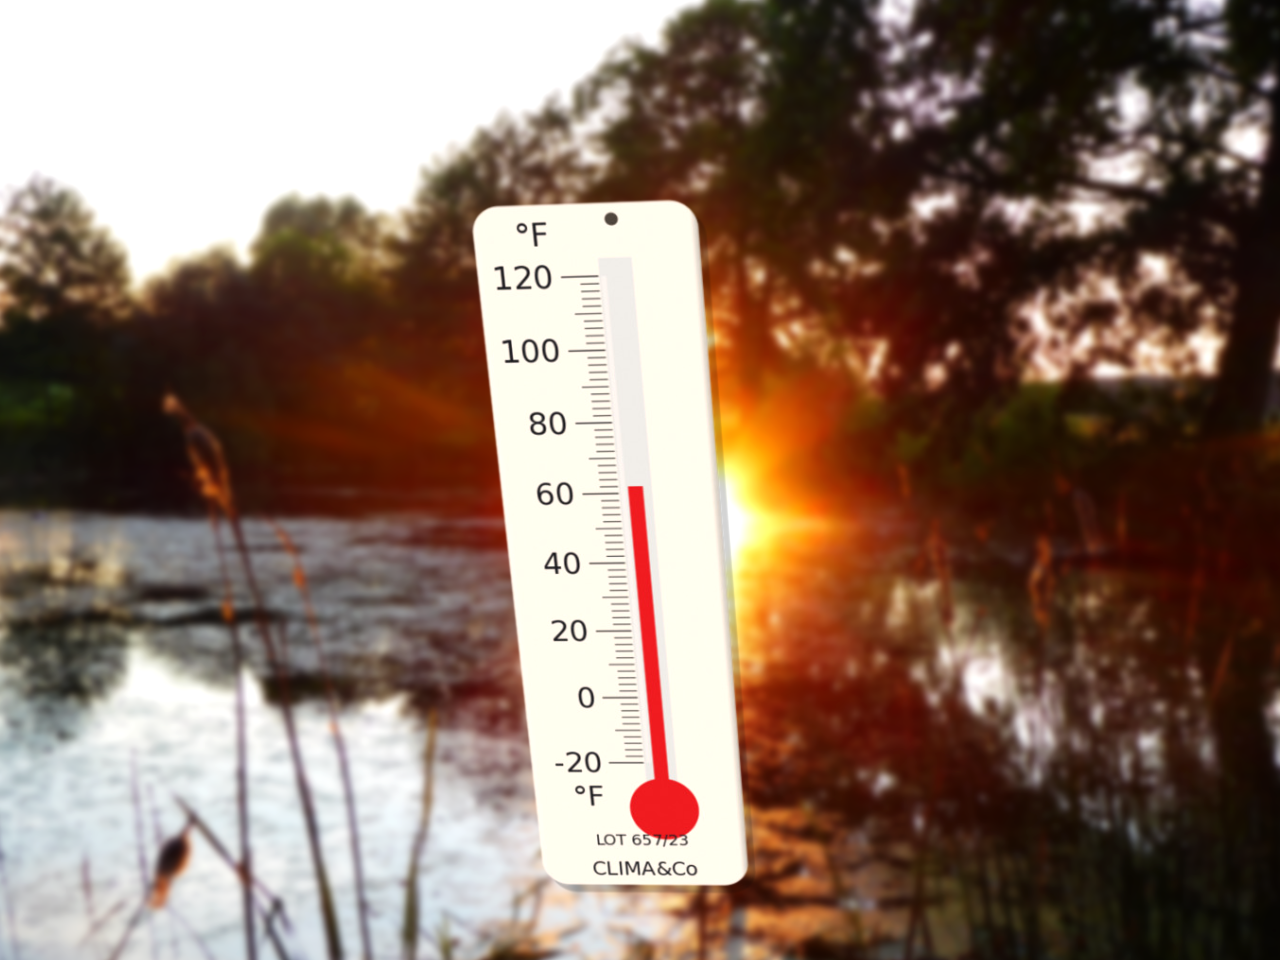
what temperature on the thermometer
62 °F
